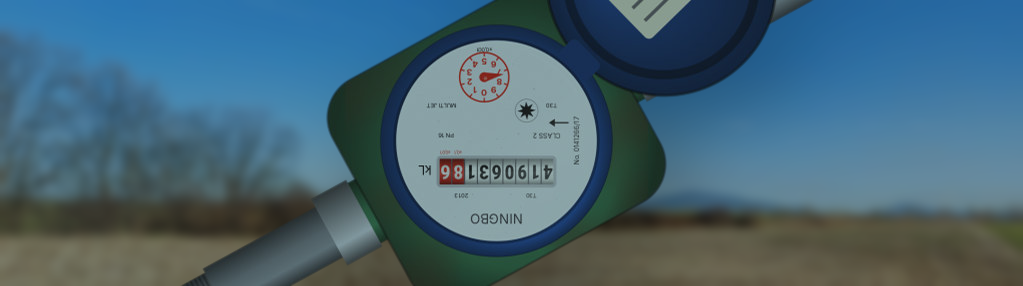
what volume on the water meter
4190631.867 kL
